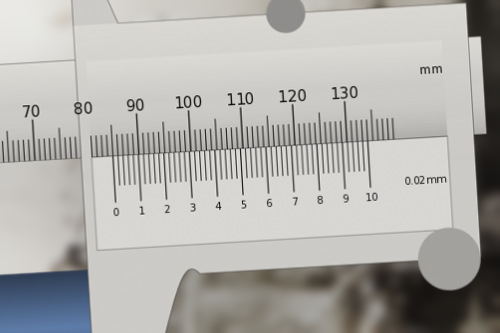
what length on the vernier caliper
85.0 mm
